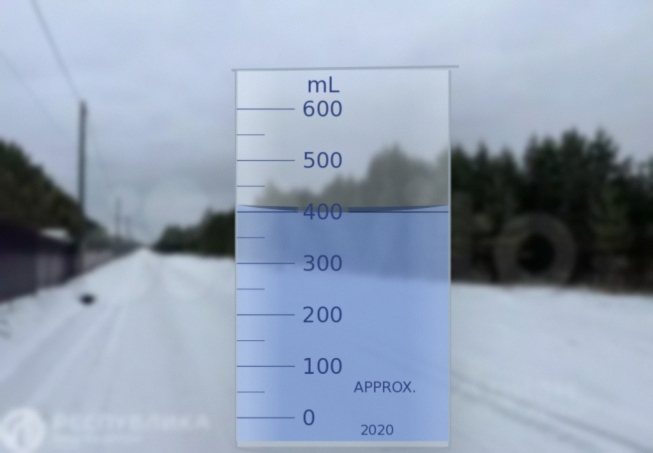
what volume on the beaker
400 mL
